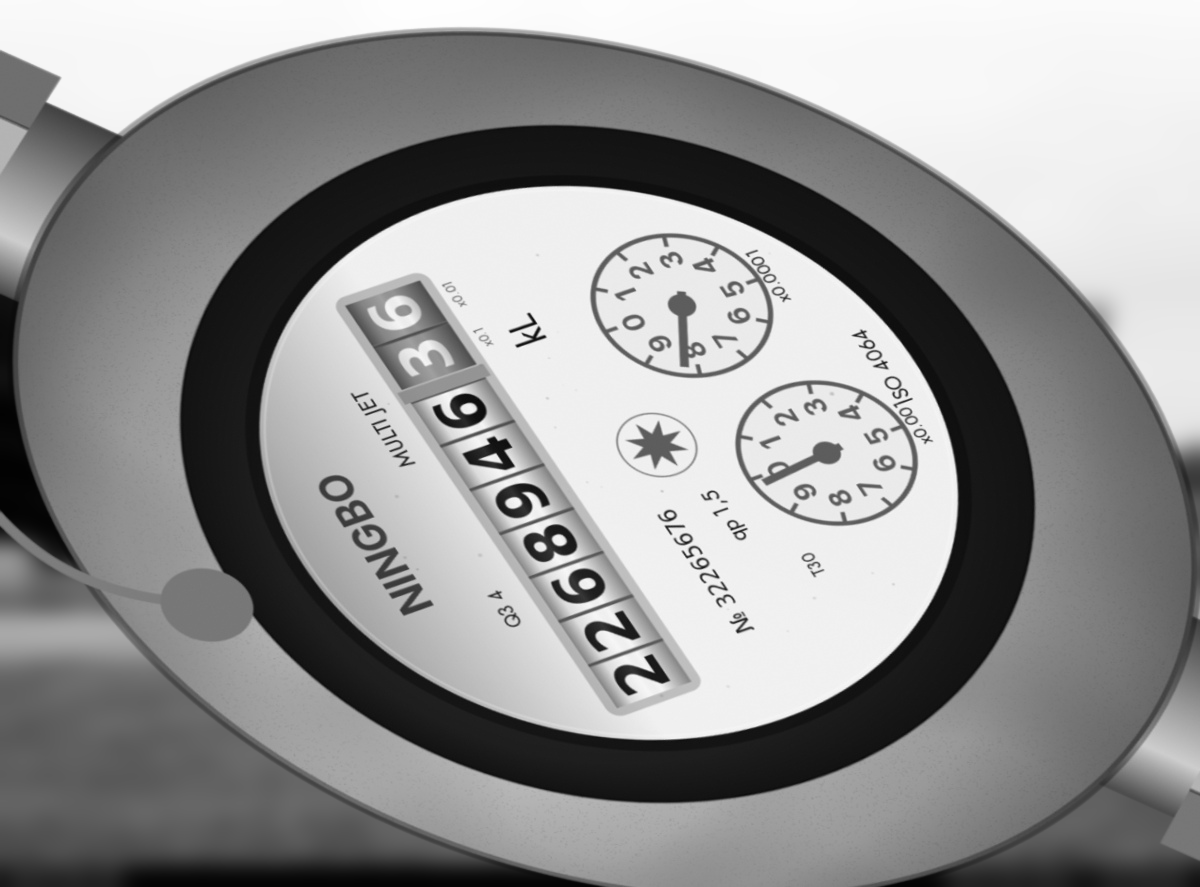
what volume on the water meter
2268946.3598 kL
